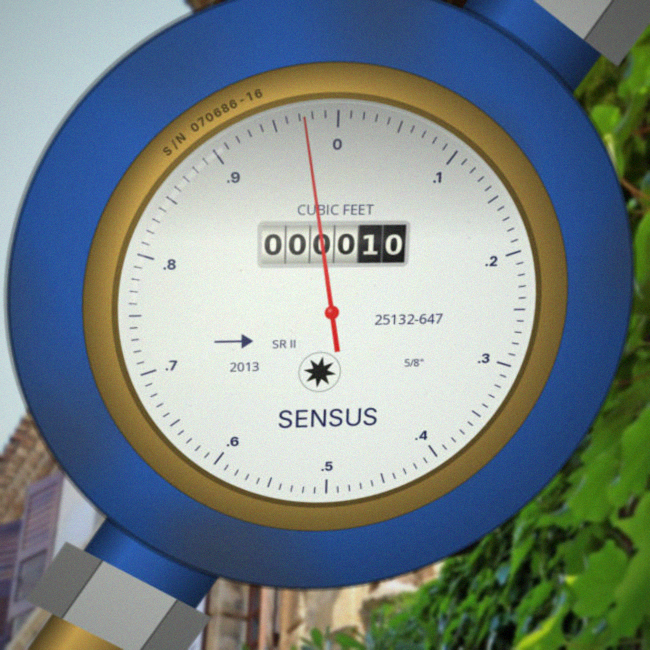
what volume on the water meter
9.97 ft³
